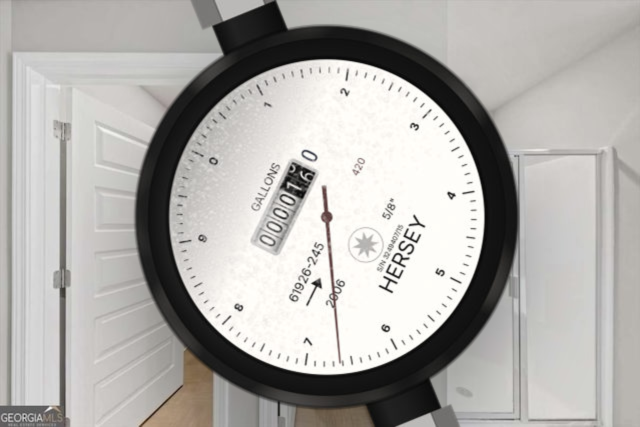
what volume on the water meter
156.6 gal
